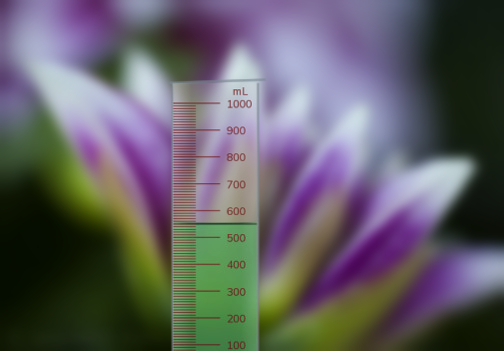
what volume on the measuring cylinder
550 mL
